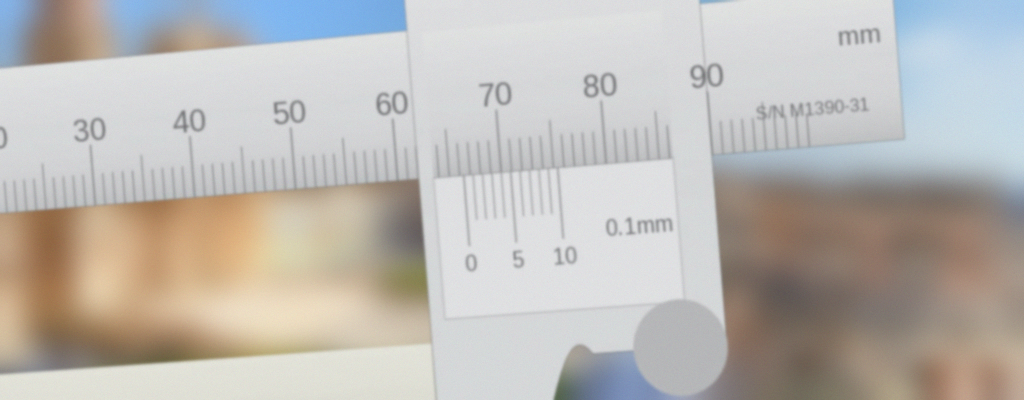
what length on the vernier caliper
66.4 mm
